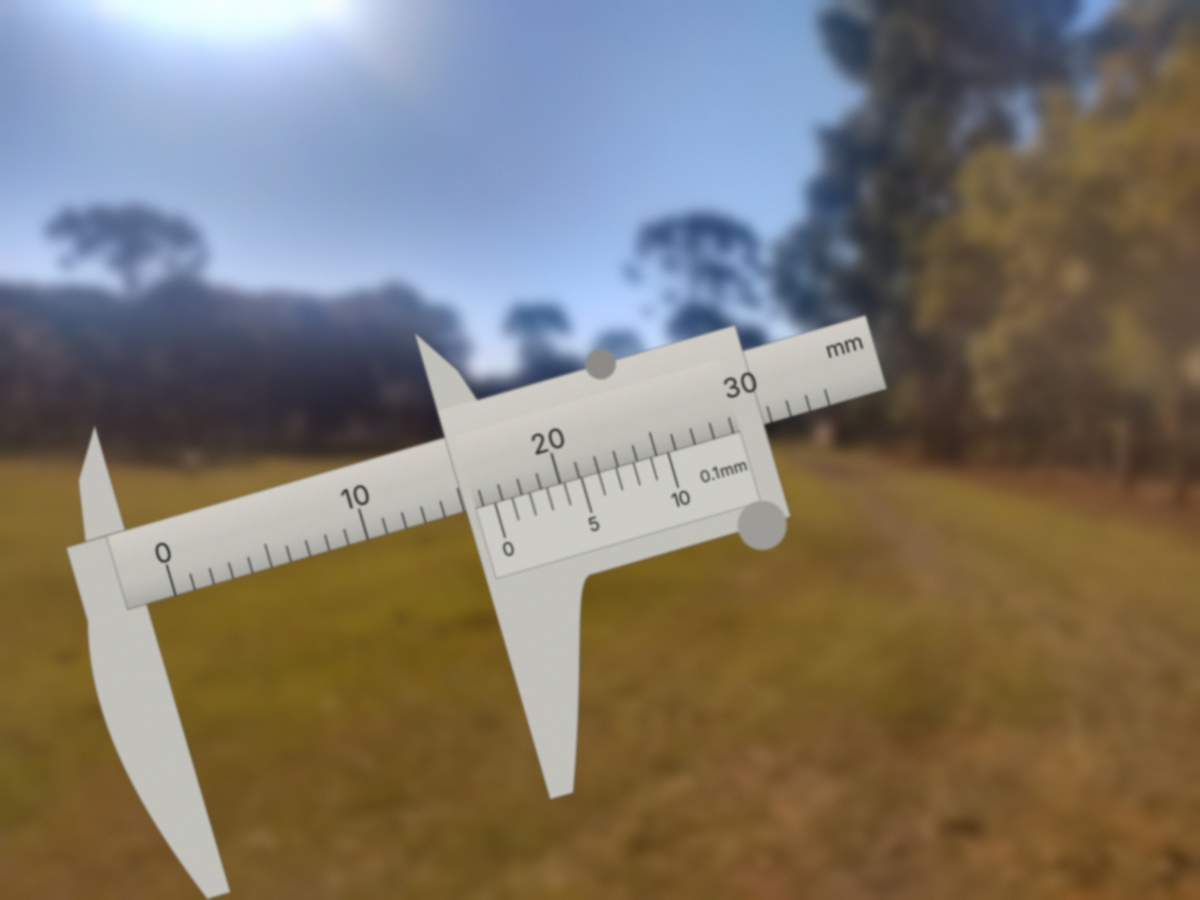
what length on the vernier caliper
16.6 mm
